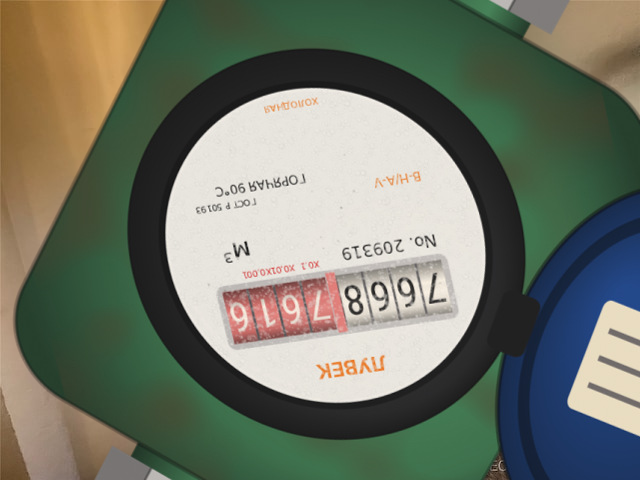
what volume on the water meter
7668.7616 m³
